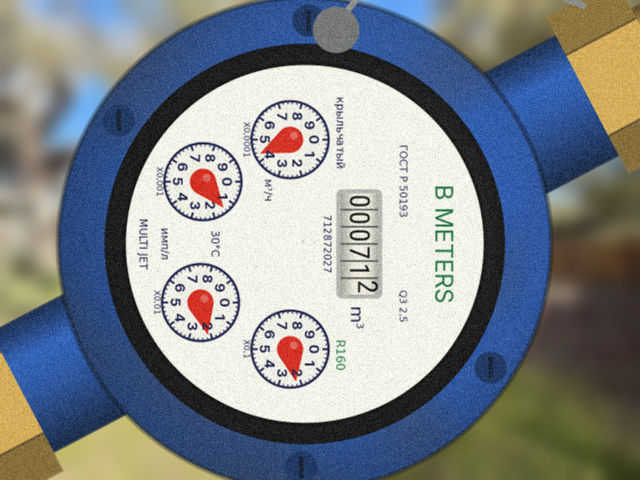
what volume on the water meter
712.2214 m³
